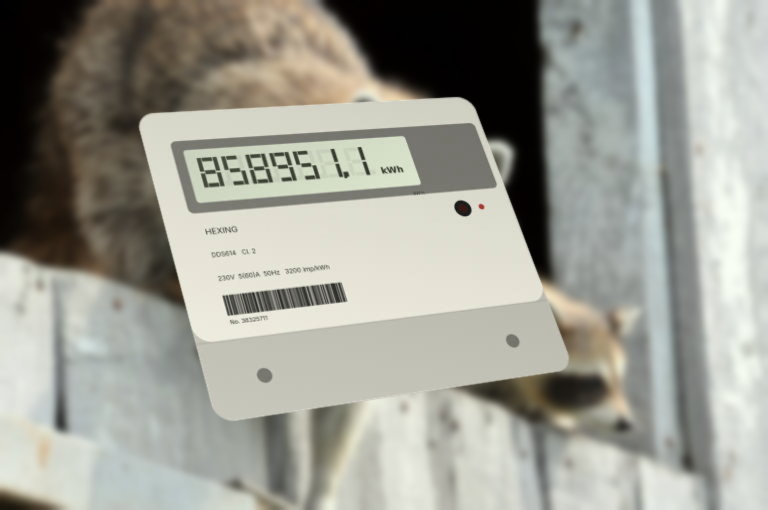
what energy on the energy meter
858951.1 kWh
